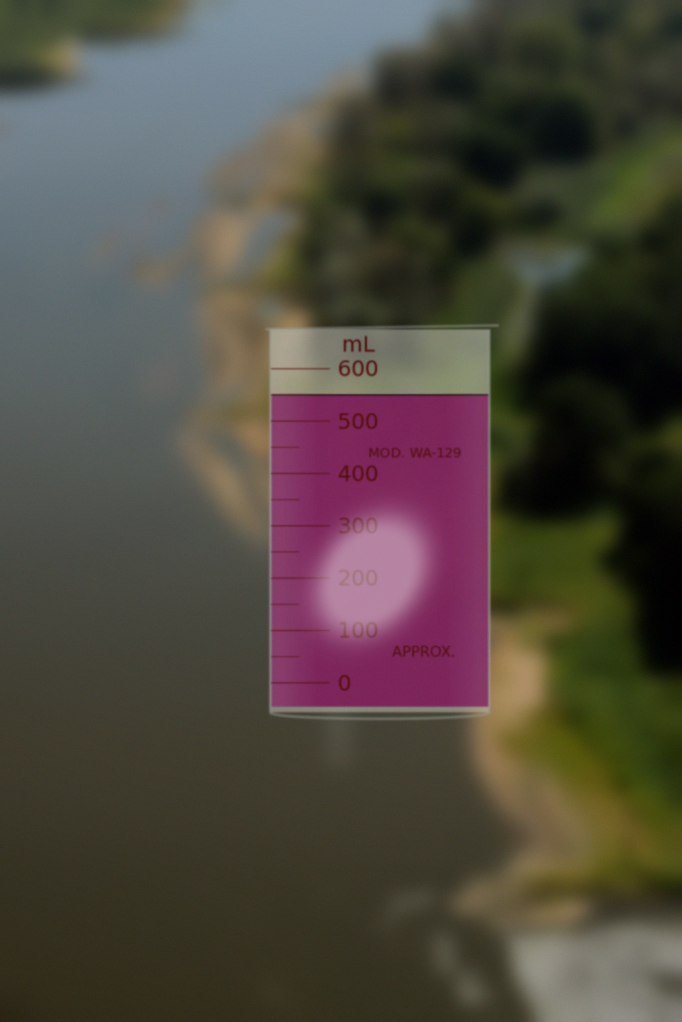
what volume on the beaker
550 mL
